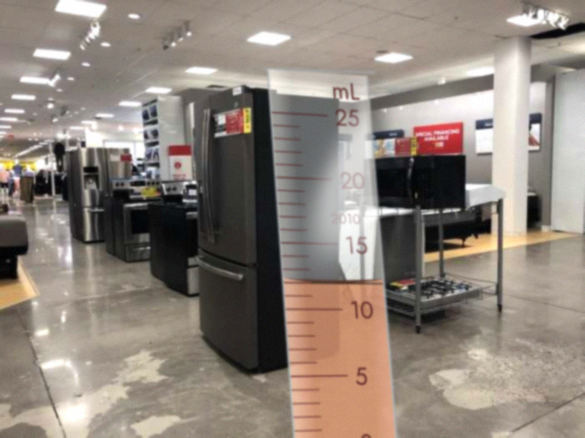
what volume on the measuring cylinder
12 mL
